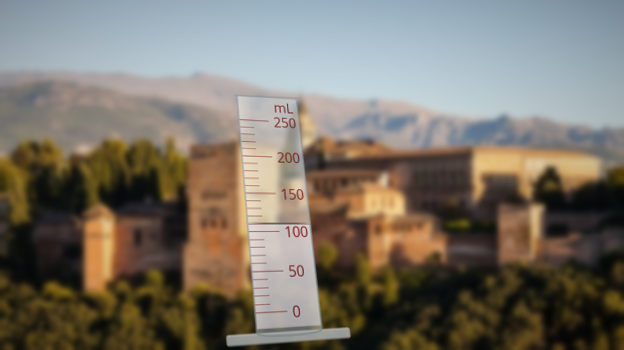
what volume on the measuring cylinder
110 mL
